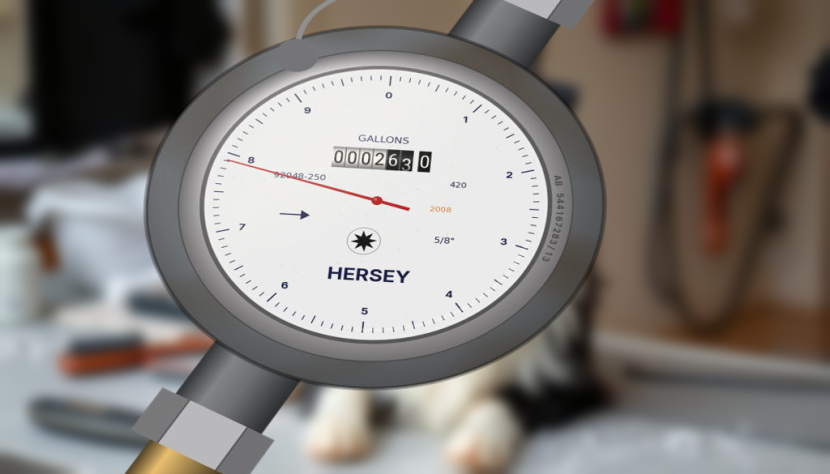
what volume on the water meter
2627.9 gal
